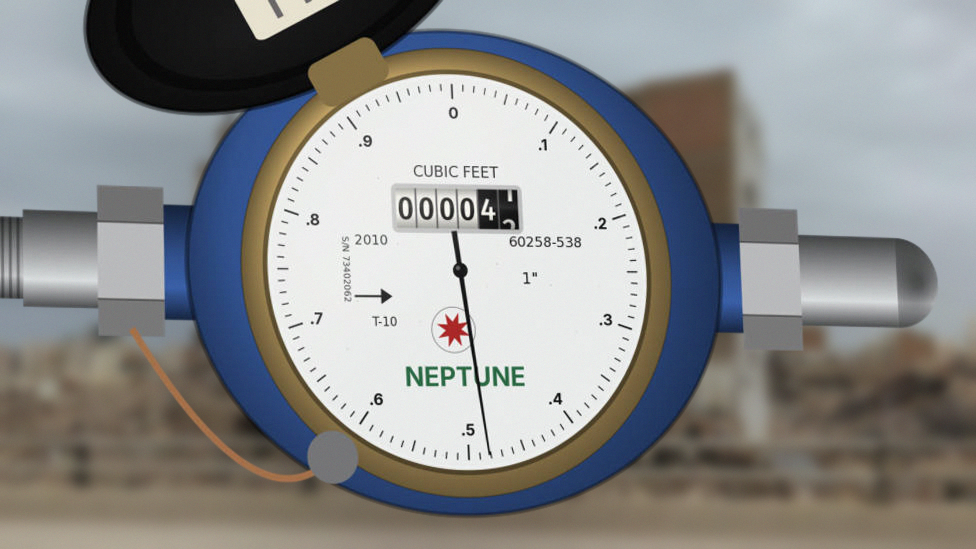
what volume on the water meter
41.48 ft³
